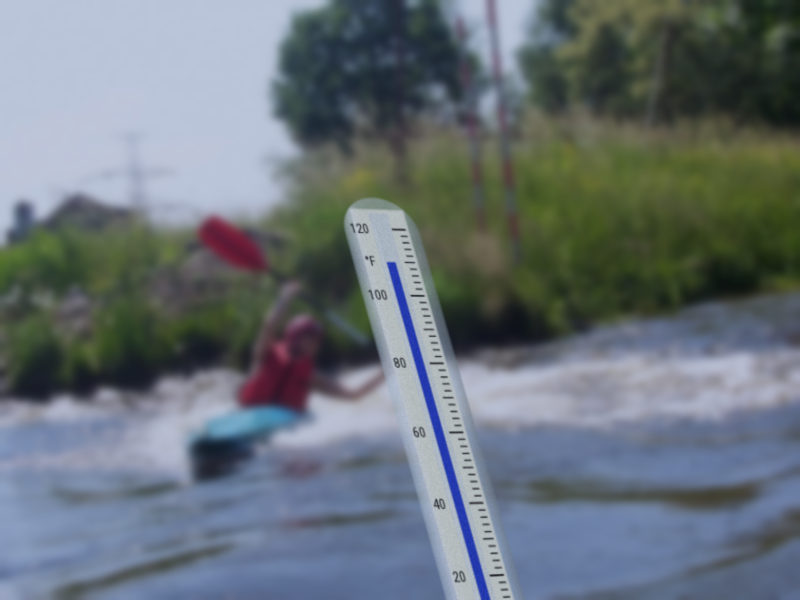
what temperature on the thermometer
110 °F
